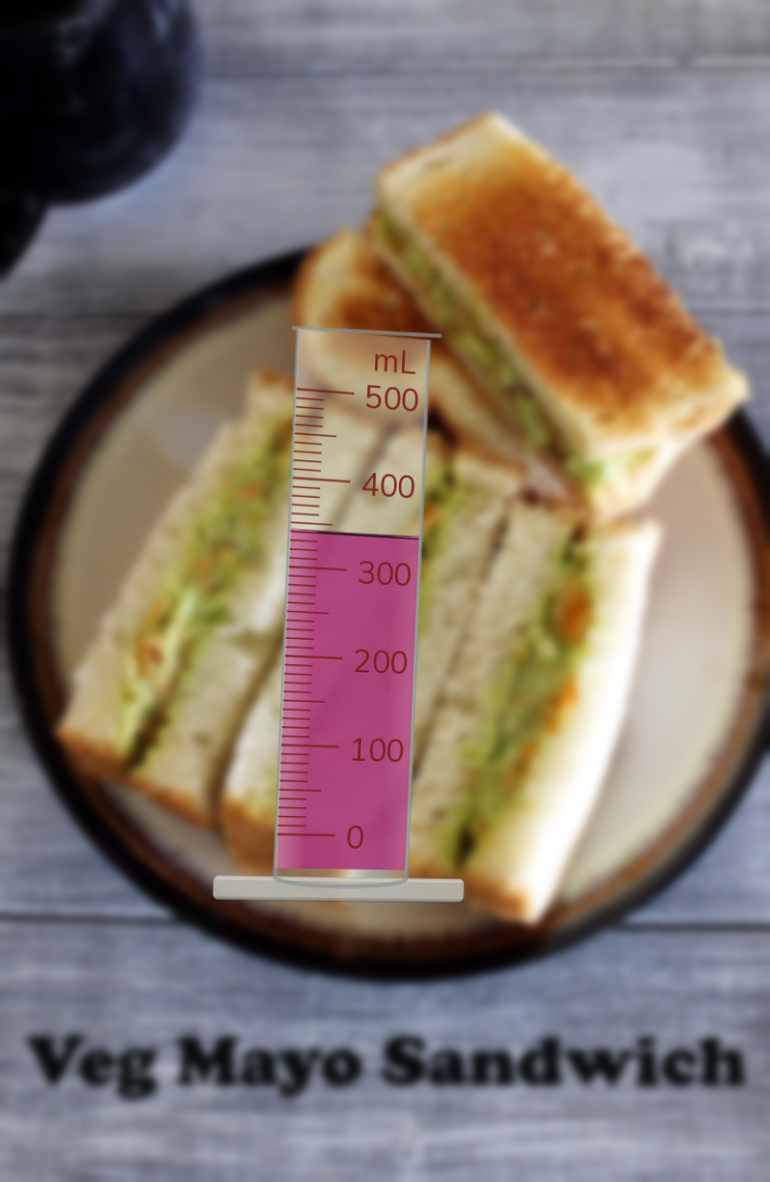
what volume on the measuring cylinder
340 mL
